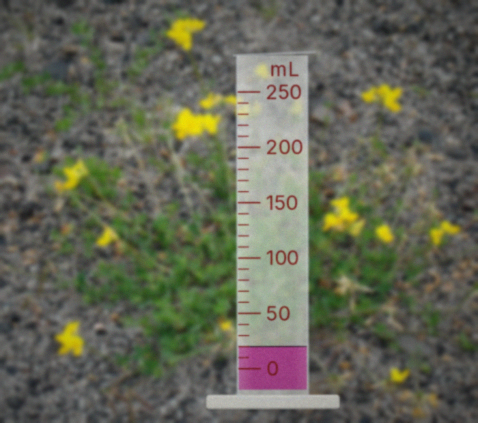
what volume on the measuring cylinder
20 mL
